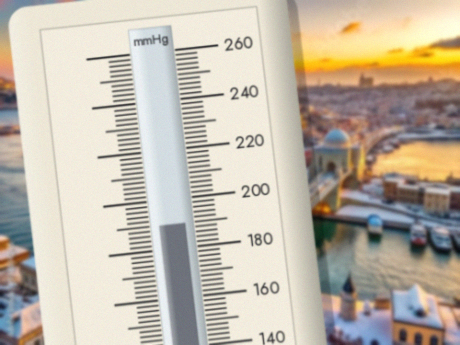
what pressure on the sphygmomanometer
190 mmHg
